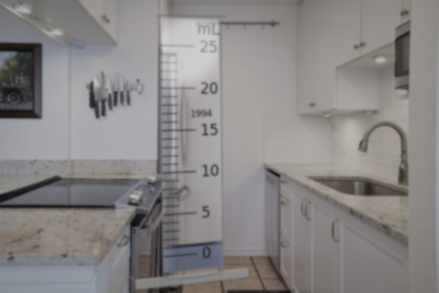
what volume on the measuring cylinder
1 mL
